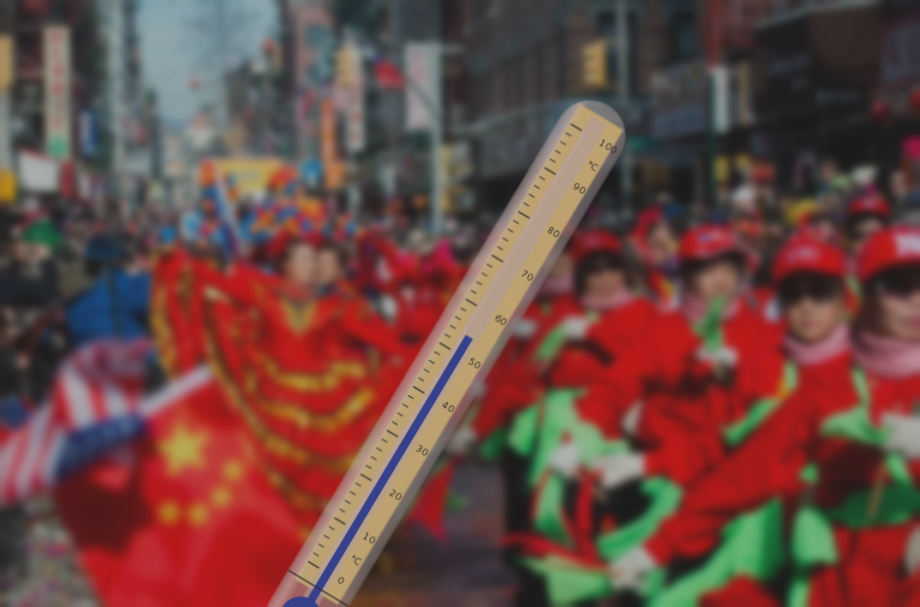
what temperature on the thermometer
54 °C
